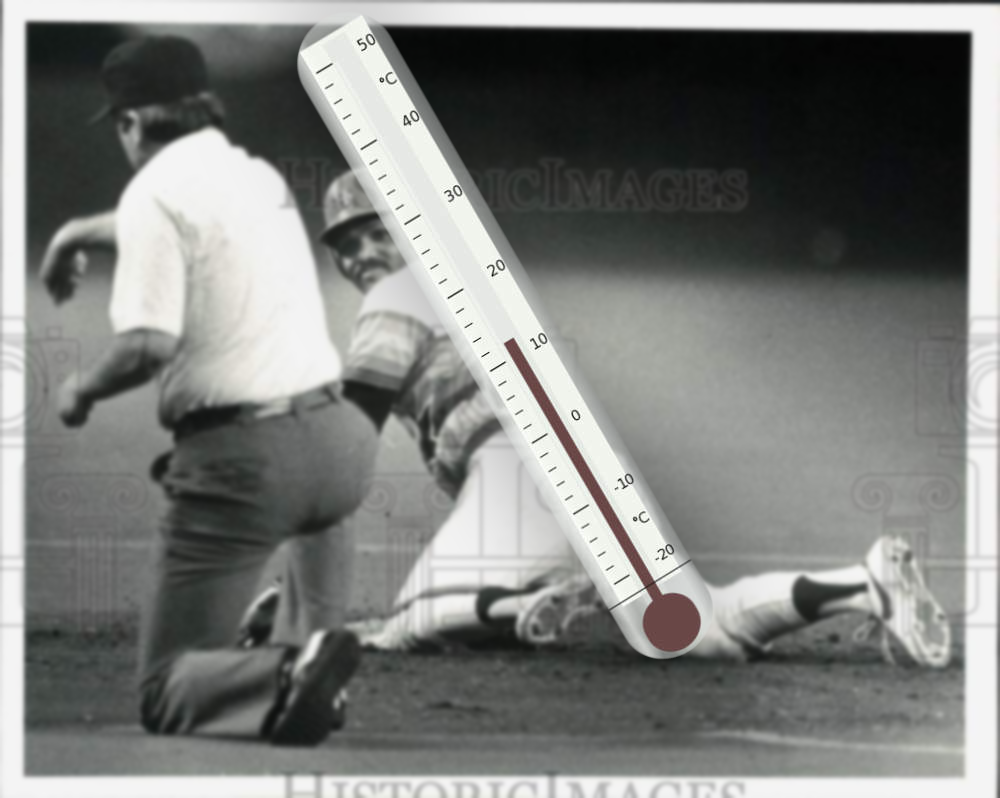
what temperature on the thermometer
12 °C
